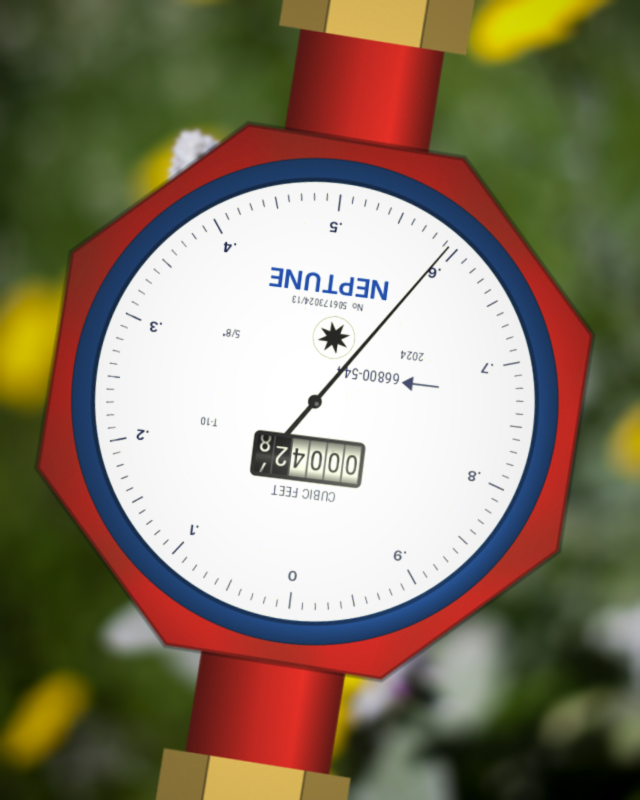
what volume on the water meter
427.59 ft³
